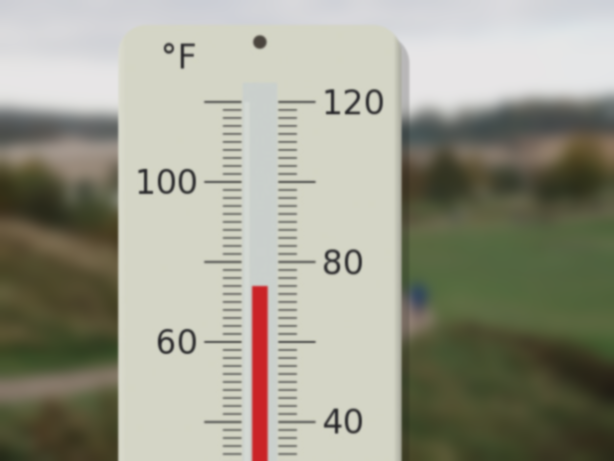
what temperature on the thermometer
74 °F
